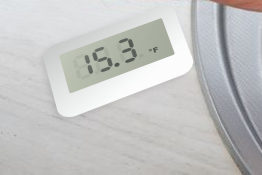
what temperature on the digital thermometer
15.3 °F
